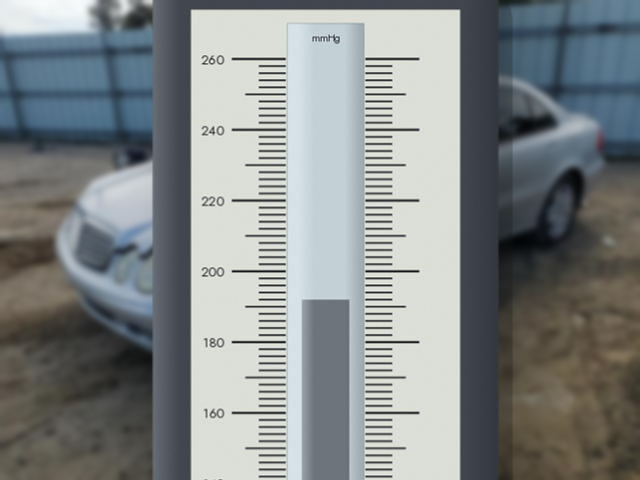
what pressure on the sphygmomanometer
192 mmHg
